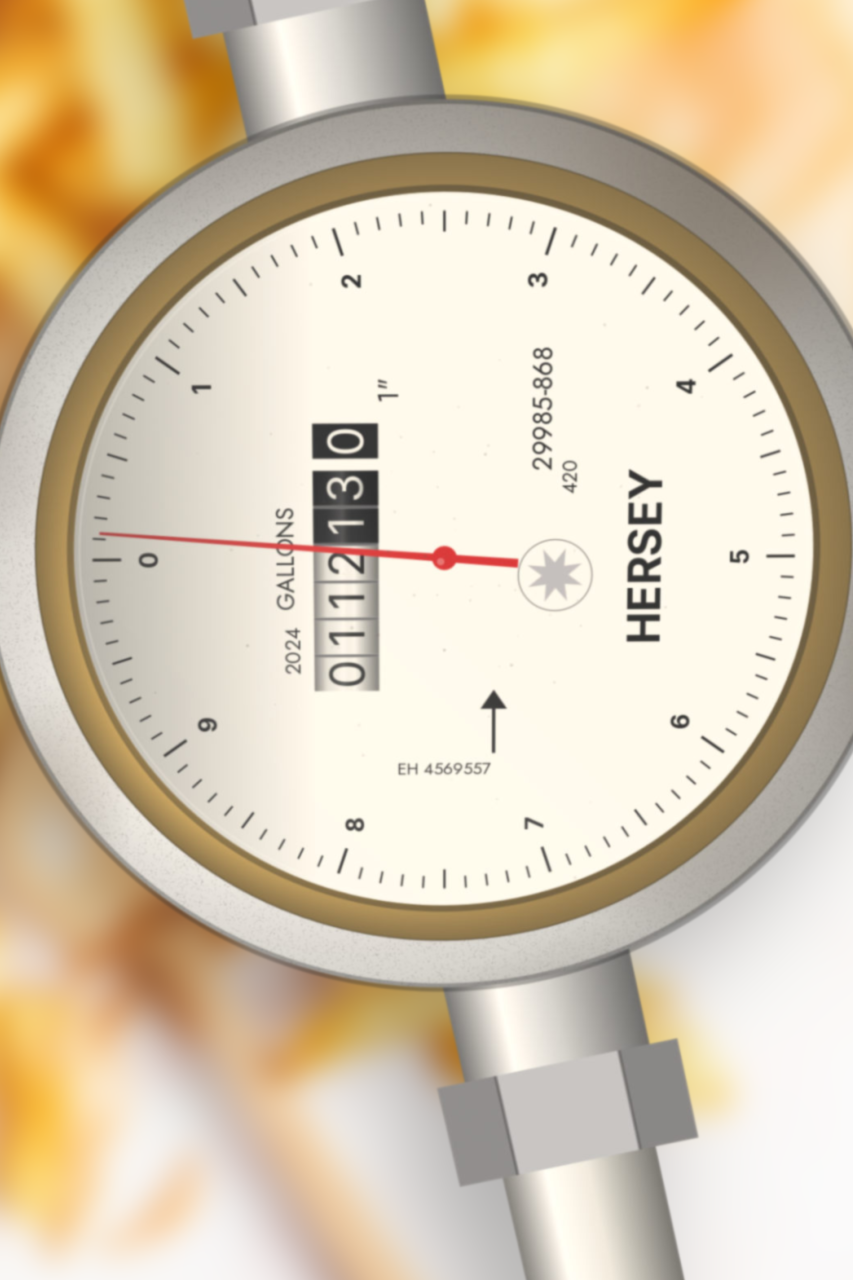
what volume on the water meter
112130.1 gal
